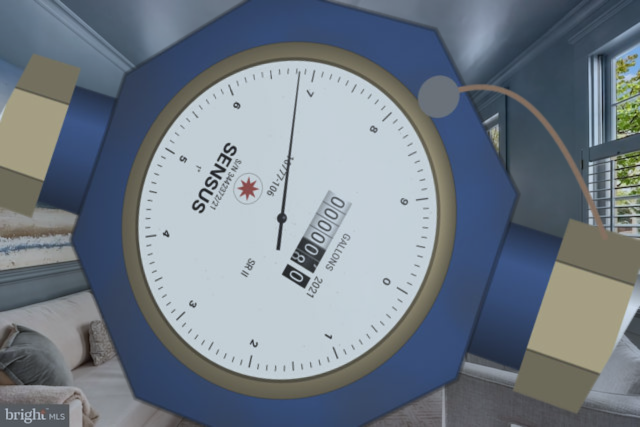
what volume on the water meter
76.8 gal
